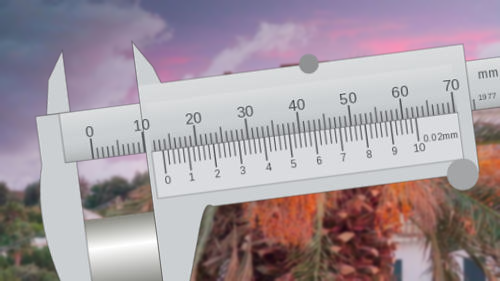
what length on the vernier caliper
13.5 mm
